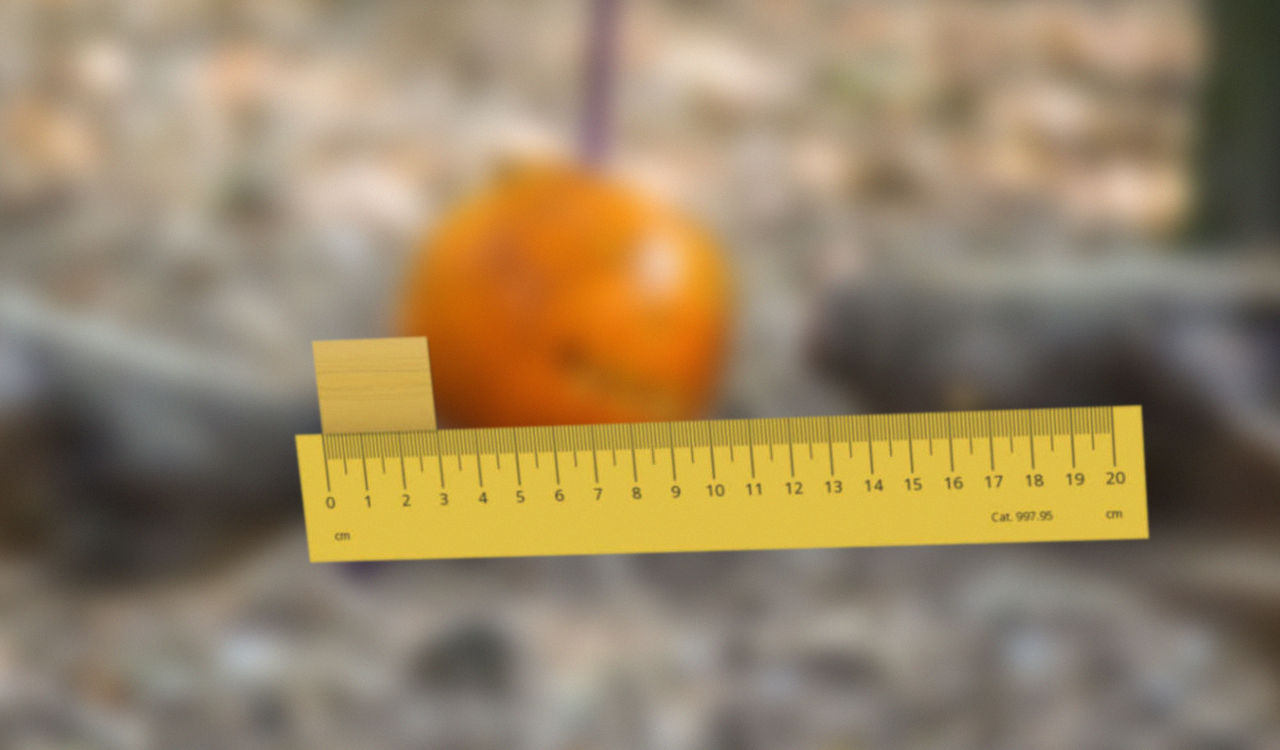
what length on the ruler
3 cm
